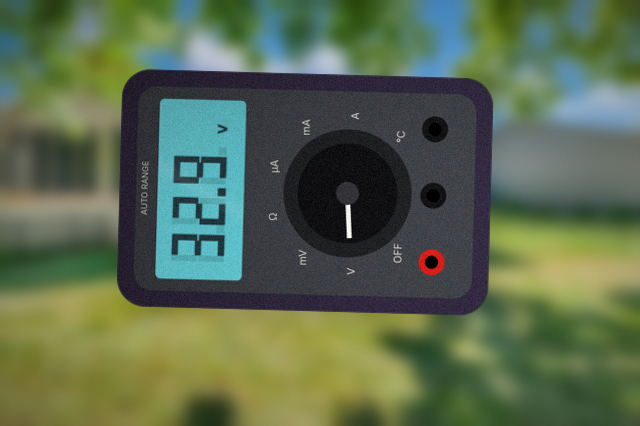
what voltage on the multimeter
32.9 V
